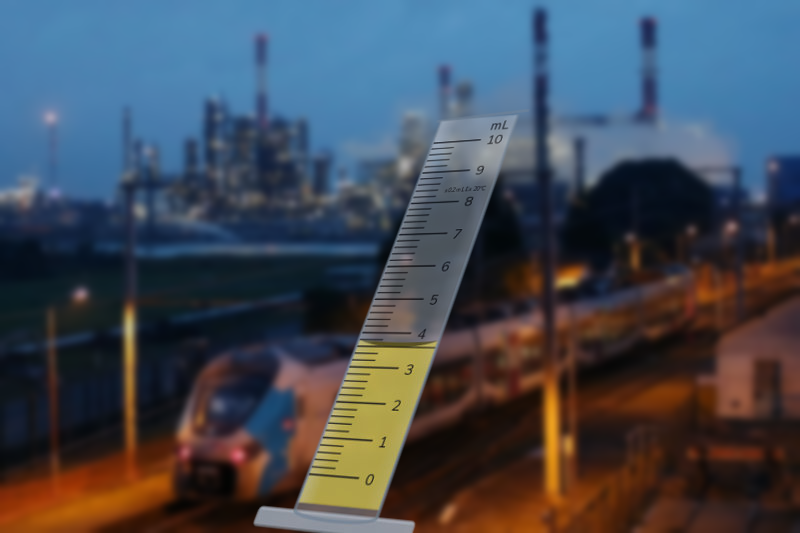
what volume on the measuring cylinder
3.6 mL
